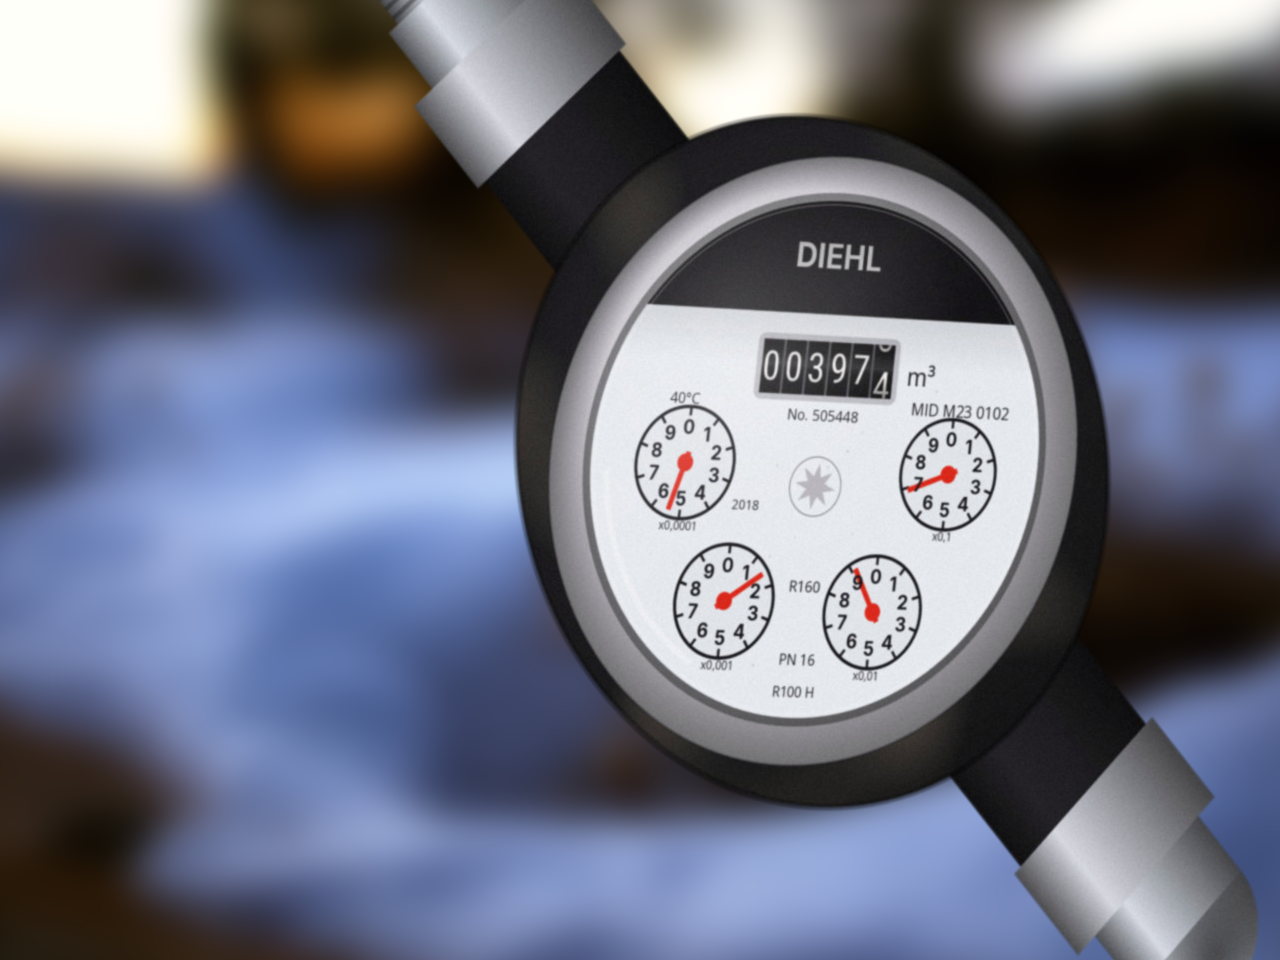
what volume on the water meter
3973.6915 m³
